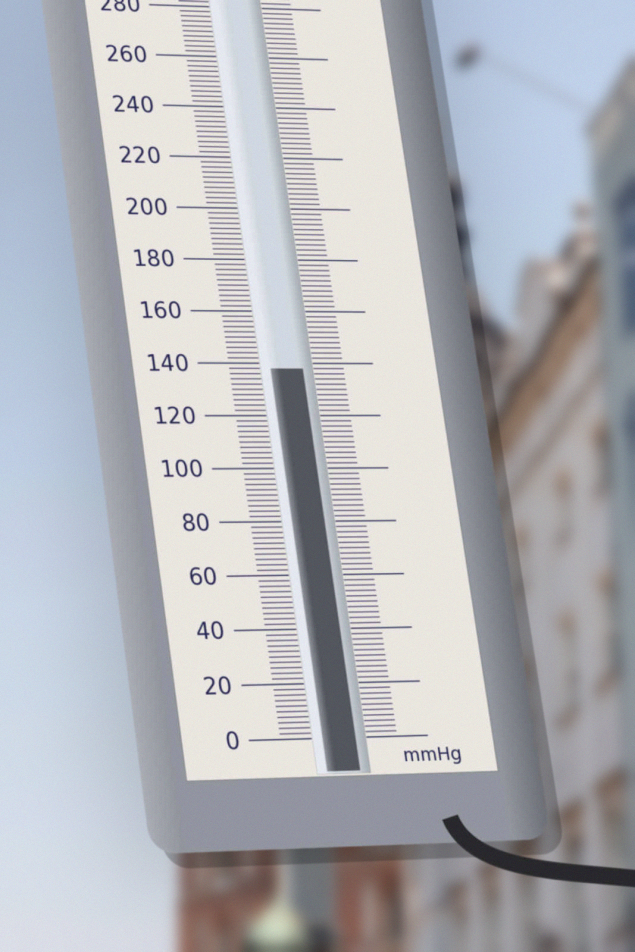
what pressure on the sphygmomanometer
138 mmHg
